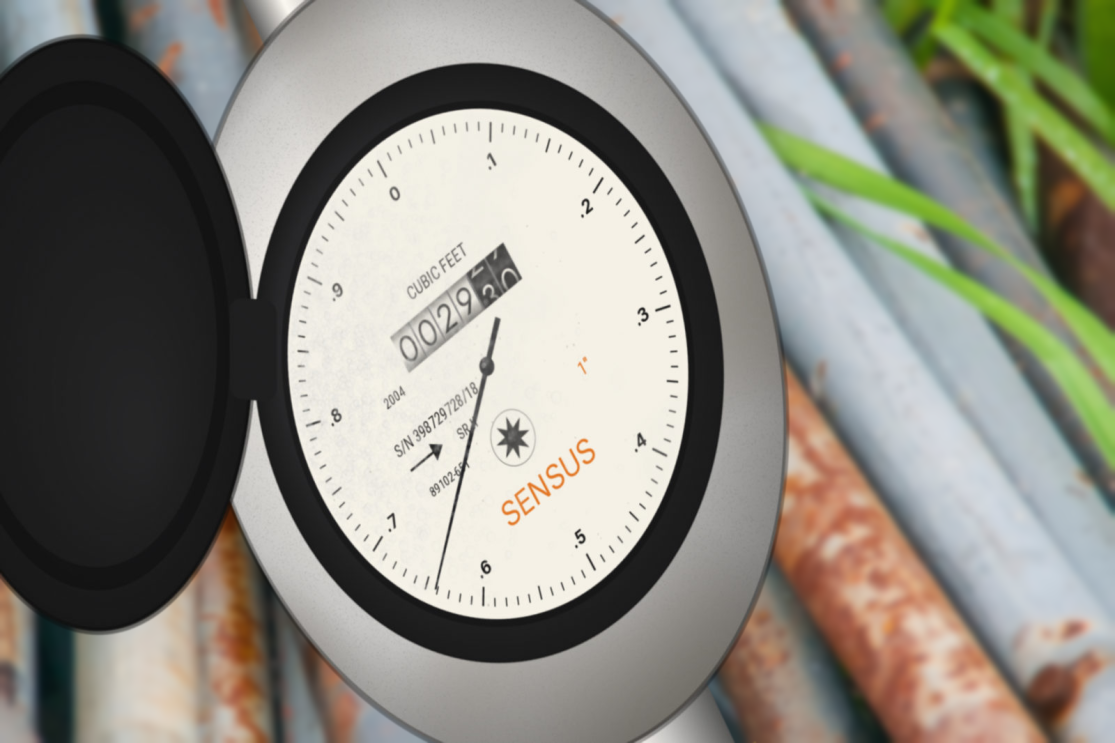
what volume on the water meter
2929.64 ft³
